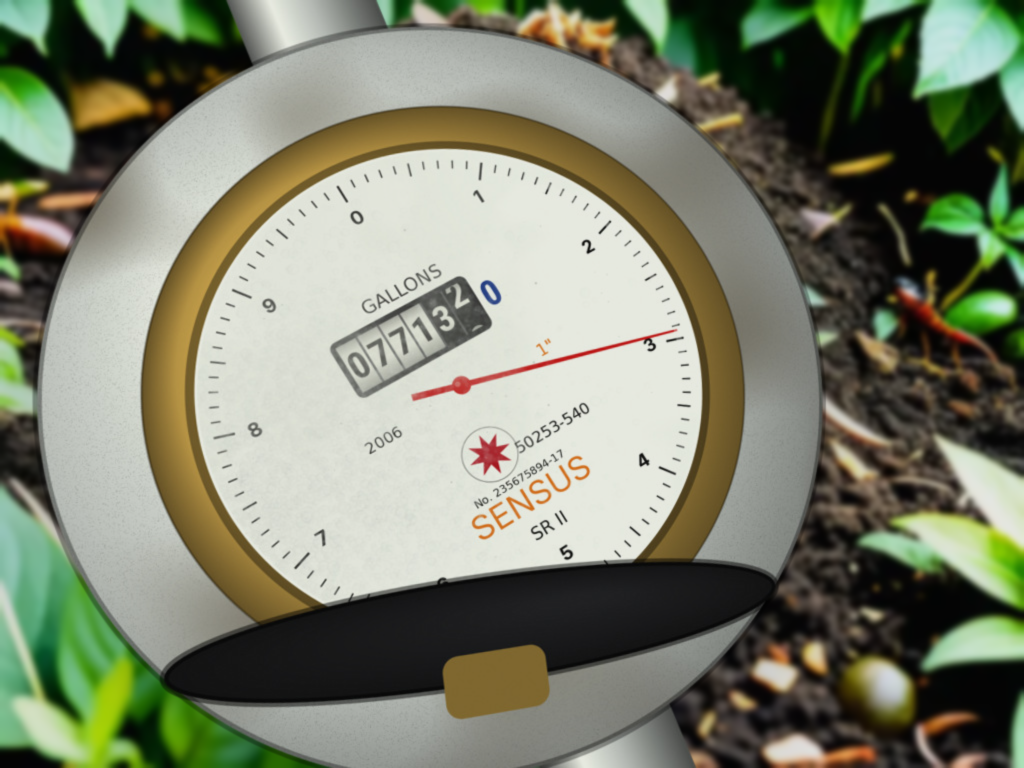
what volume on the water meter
771322.9 gal
